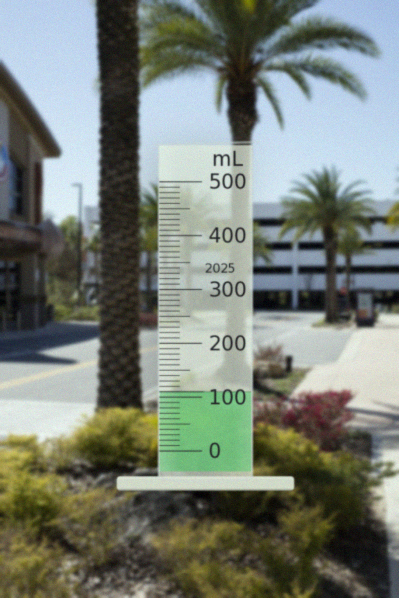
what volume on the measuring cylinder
110 mL
